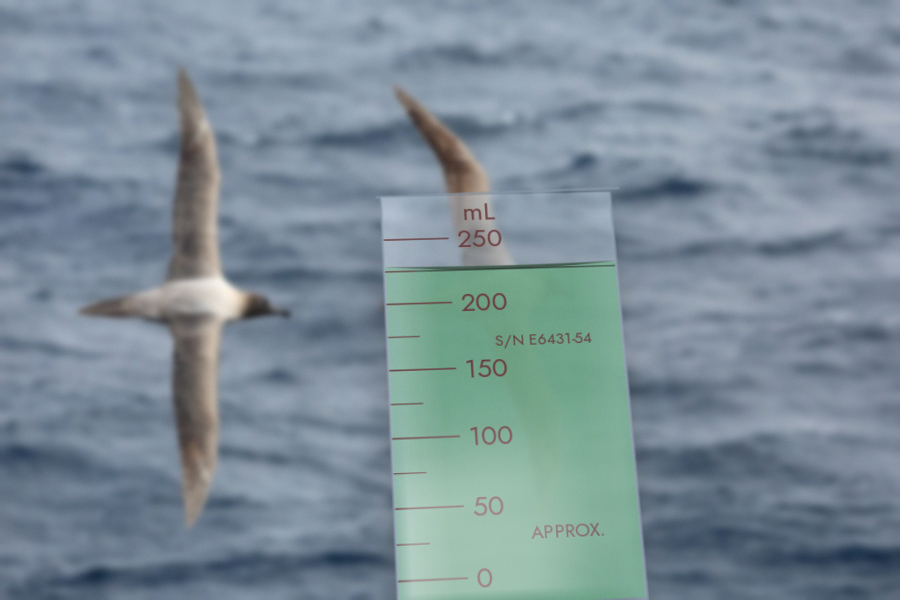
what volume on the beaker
225 mL
